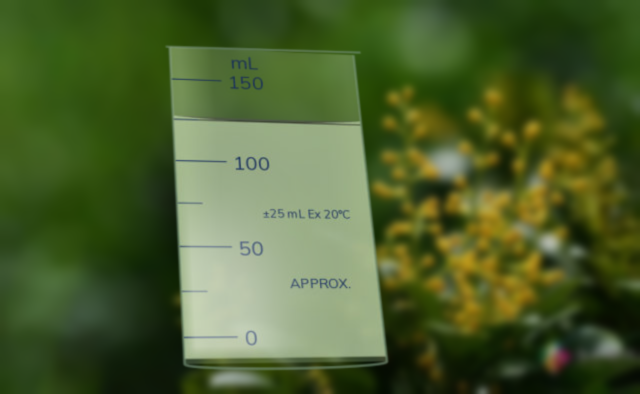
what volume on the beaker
125 mL
